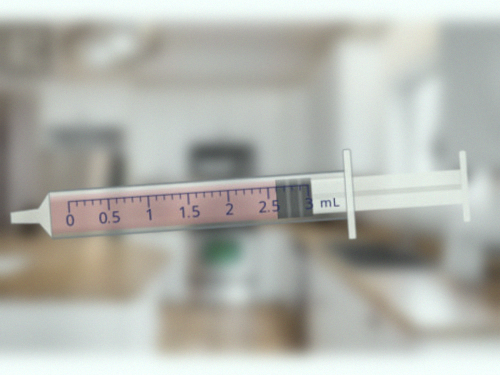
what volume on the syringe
2.6 mL
